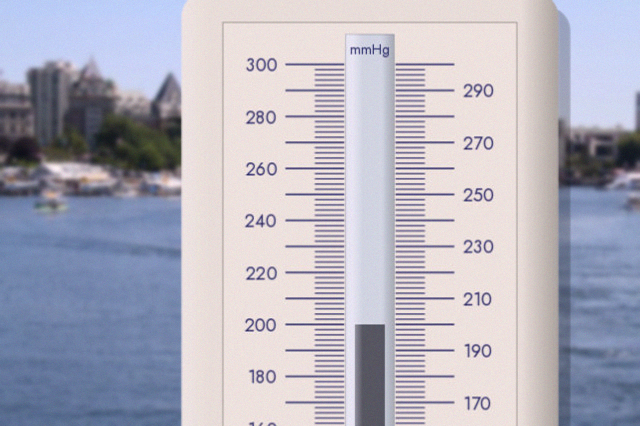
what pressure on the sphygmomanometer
200 mmHg
